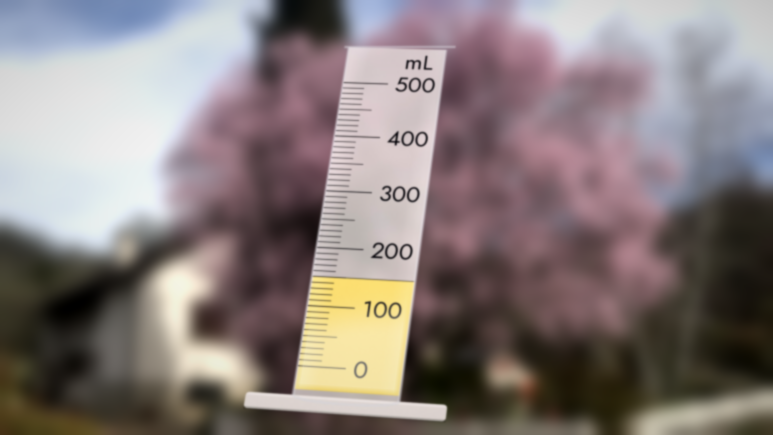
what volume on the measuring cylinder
150 mL
